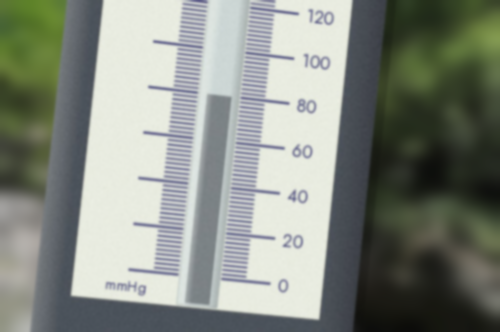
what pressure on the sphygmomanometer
80 mmHg
